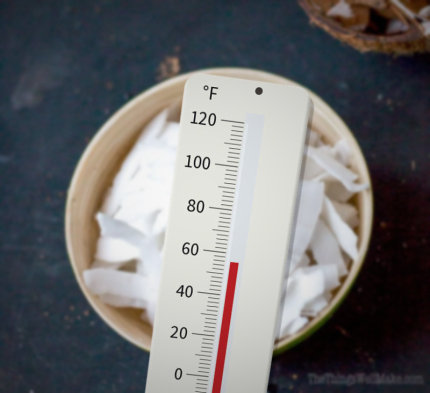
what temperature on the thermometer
56 °F
